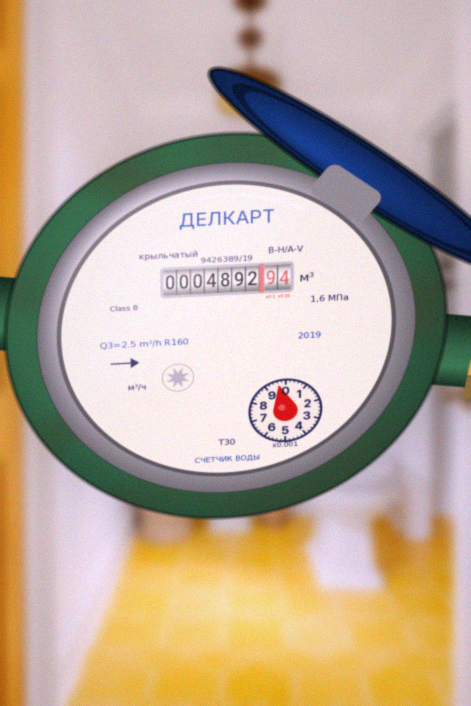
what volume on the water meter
4892.939 m³
